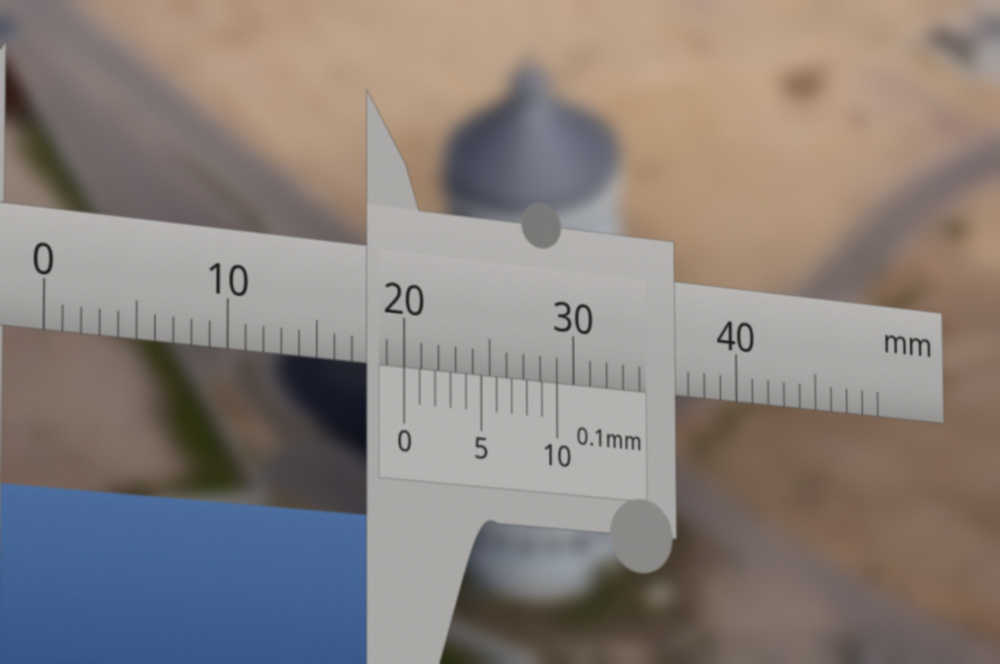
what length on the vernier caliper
20.0 mm
